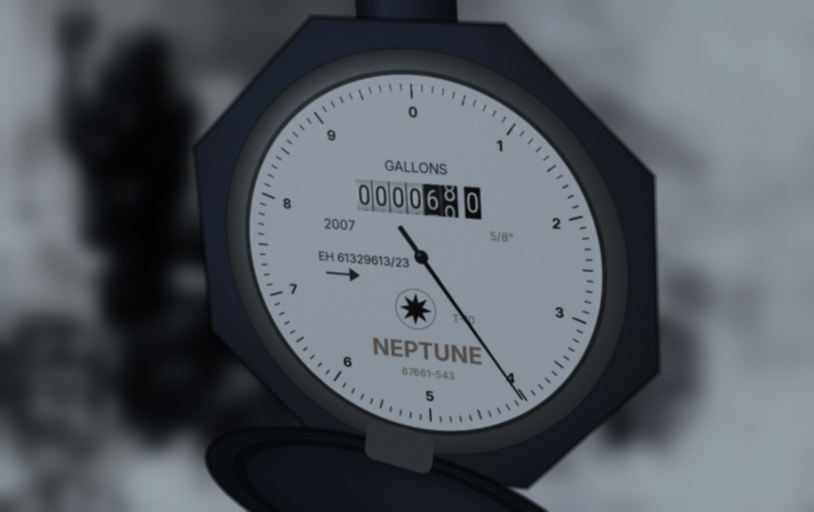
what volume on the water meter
684.0 gal
